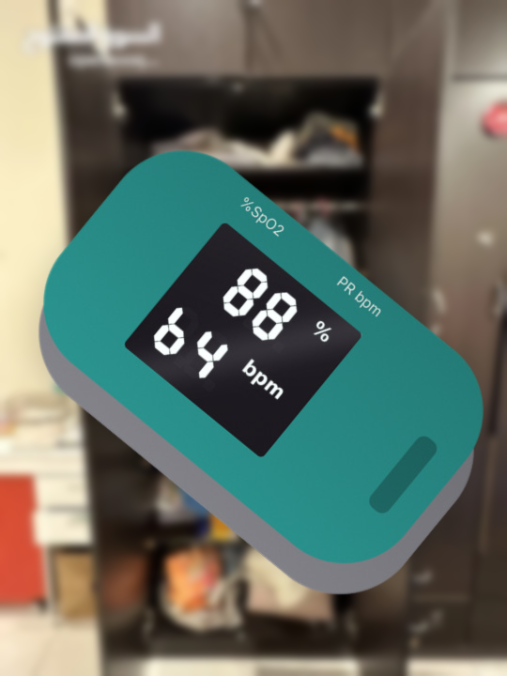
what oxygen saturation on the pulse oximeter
88 %
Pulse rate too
64 bpm
